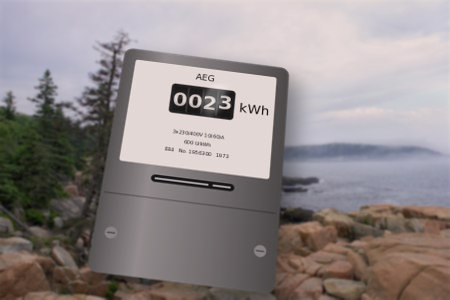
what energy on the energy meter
23 kWh
